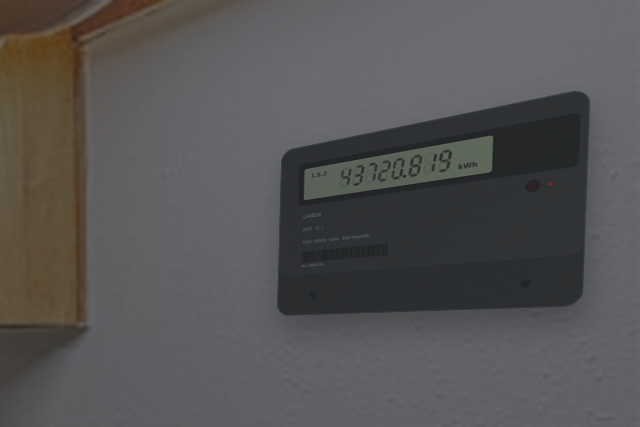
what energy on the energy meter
43720.819 kWh
